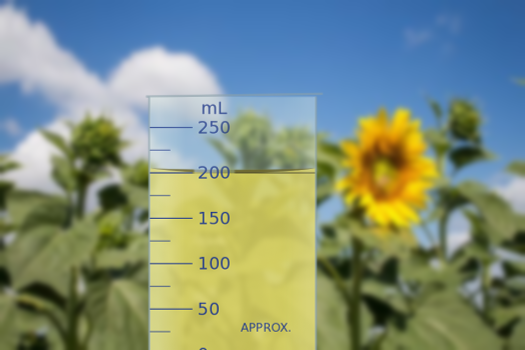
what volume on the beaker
200 mL
